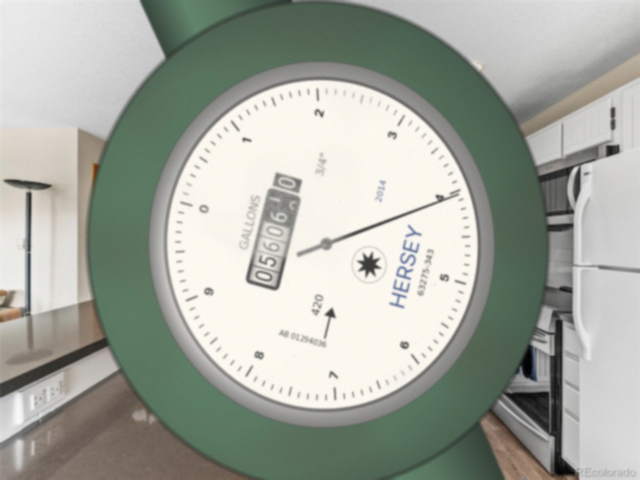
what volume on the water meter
560614.0 gal
